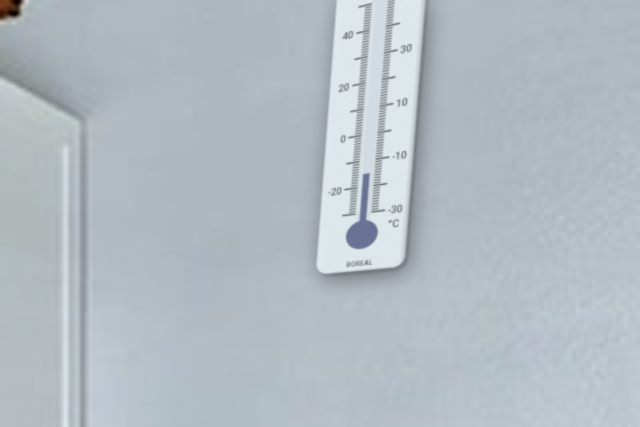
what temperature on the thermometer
-15 °C
